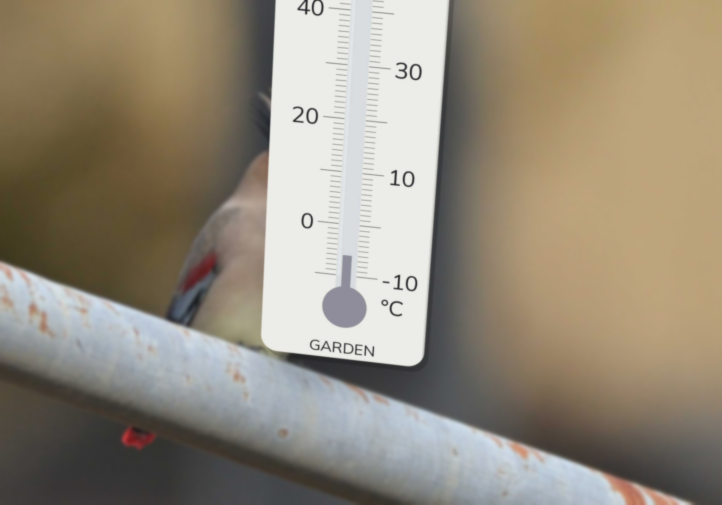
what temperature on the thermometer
-6 °C
